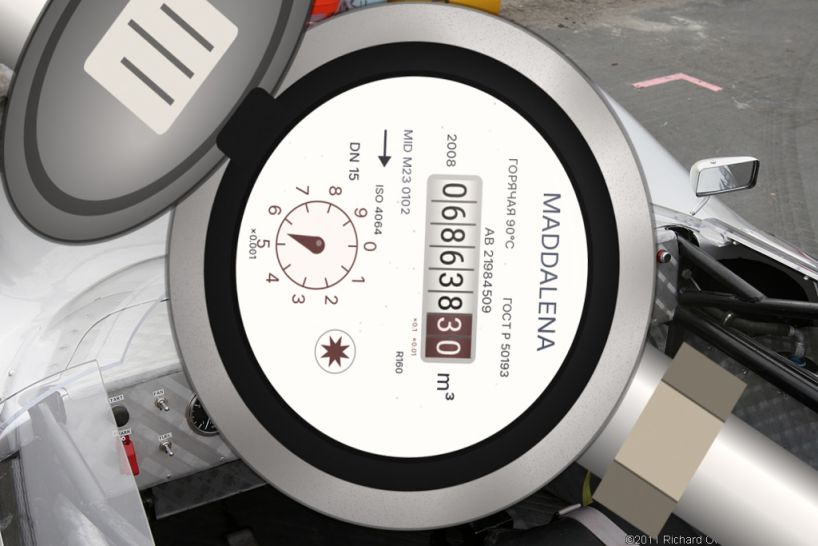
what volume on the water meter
68638.305 m³
